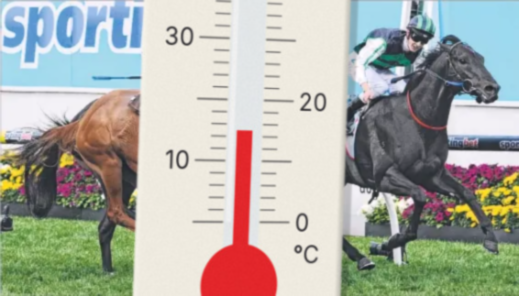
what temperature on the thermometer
15 °C
